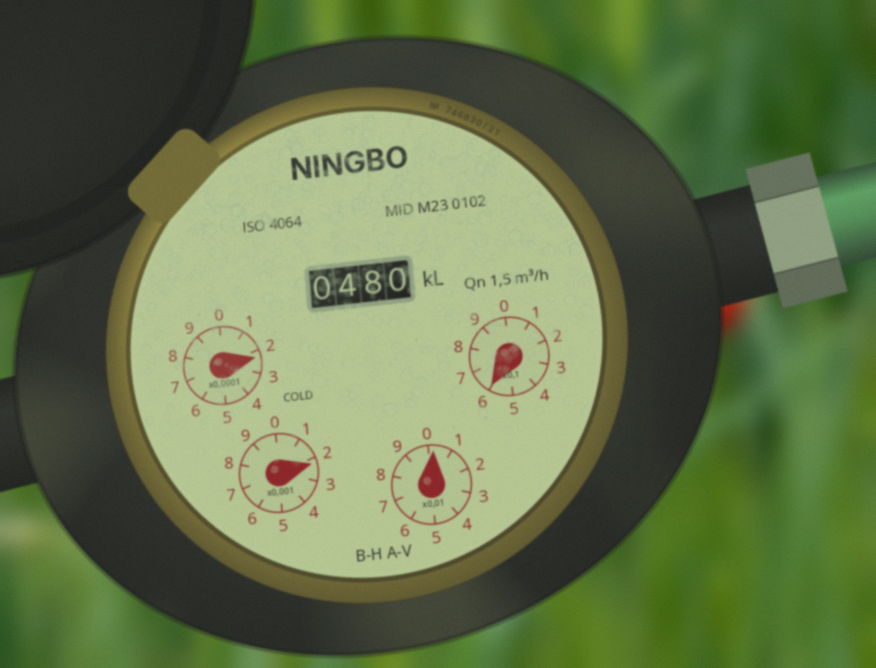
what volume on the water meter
480.6022 kL
